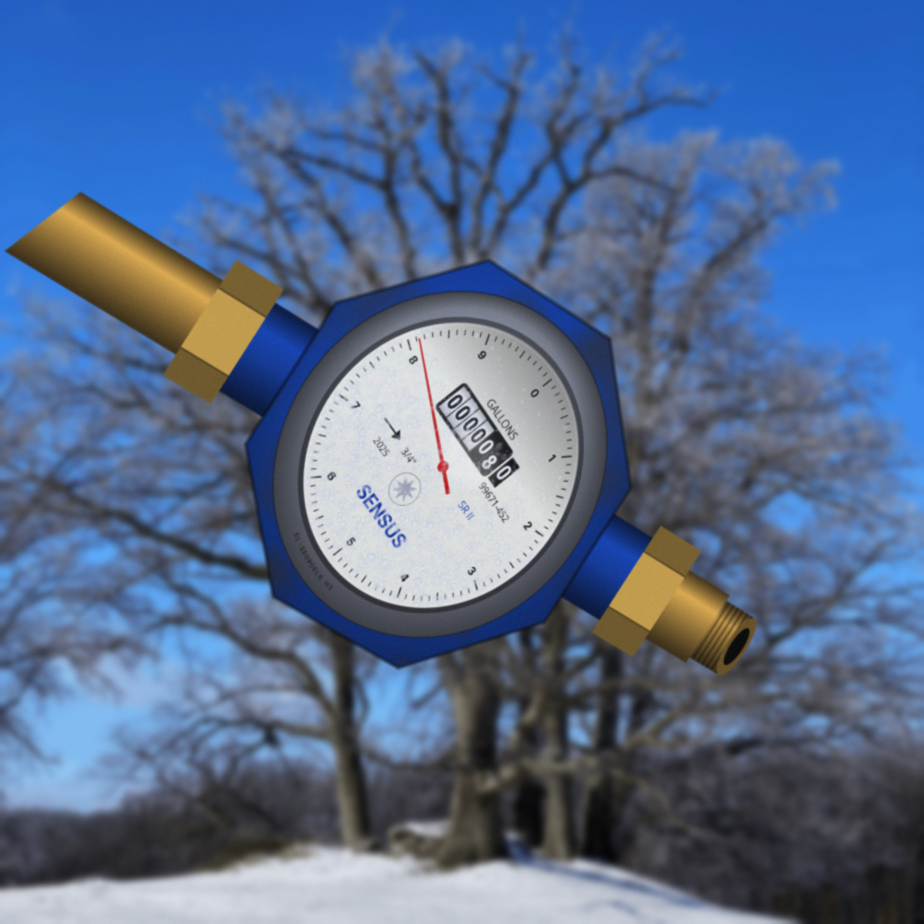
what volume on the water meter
78.1 gal
